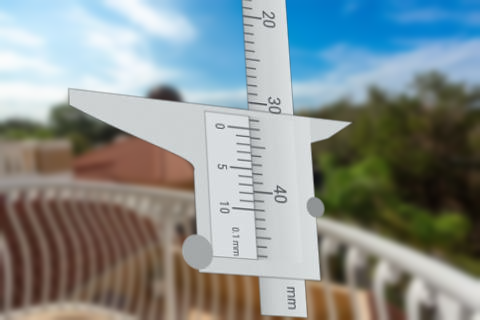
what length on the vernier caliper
33.0 mm
